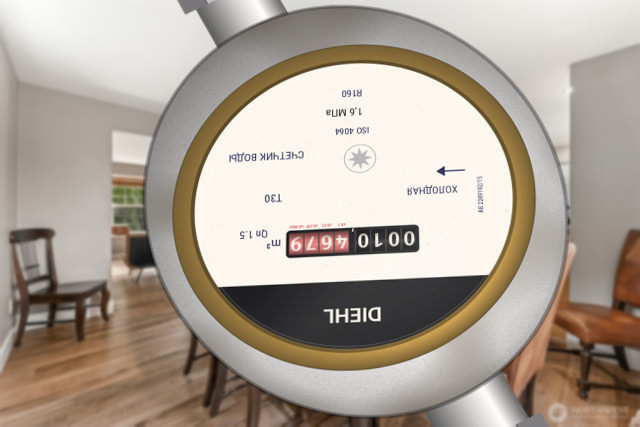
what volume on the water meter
10.4679 m³
